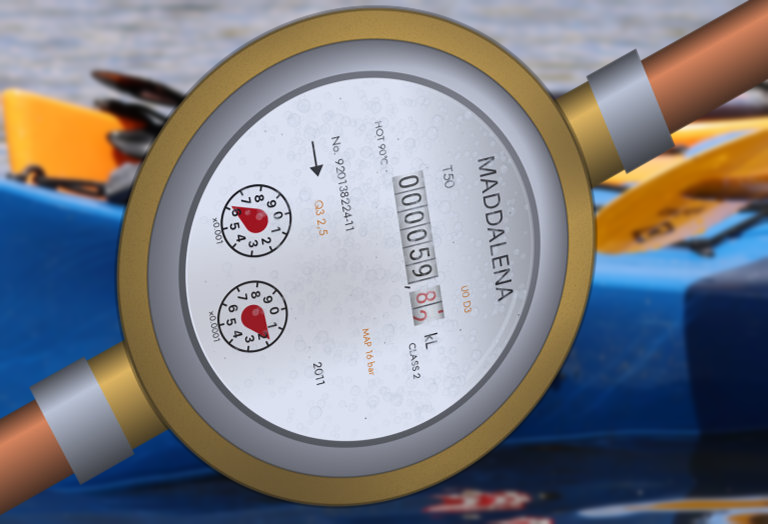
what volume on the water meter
59.8161 kL
